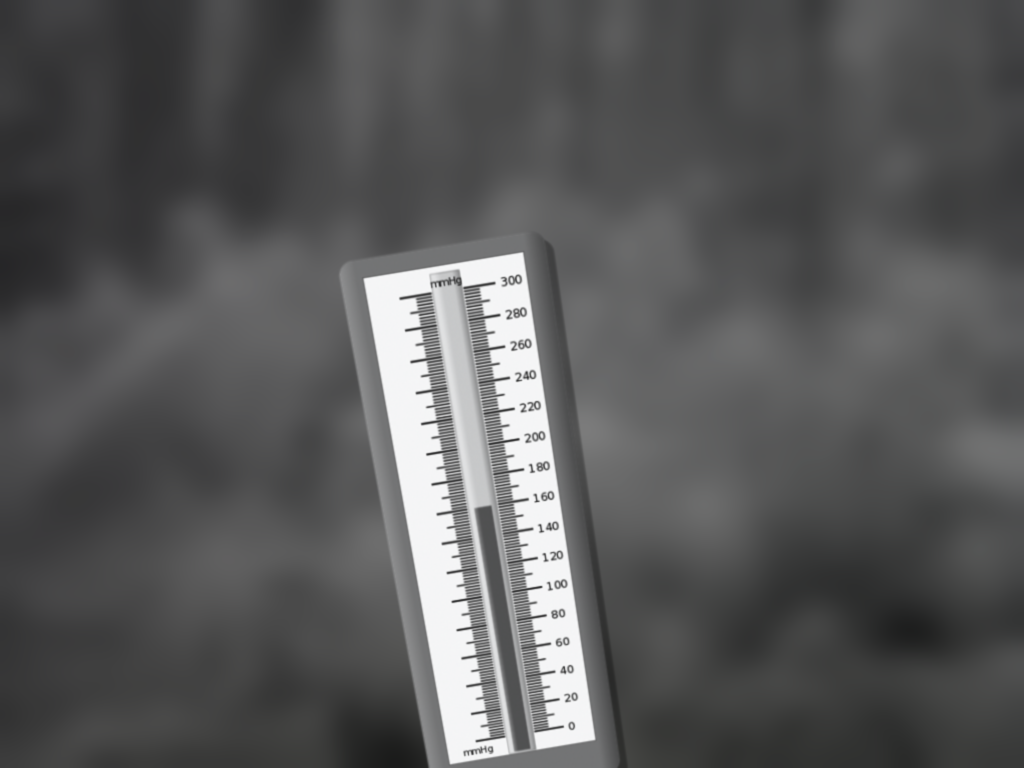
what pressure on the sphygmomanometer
160 mmHg
